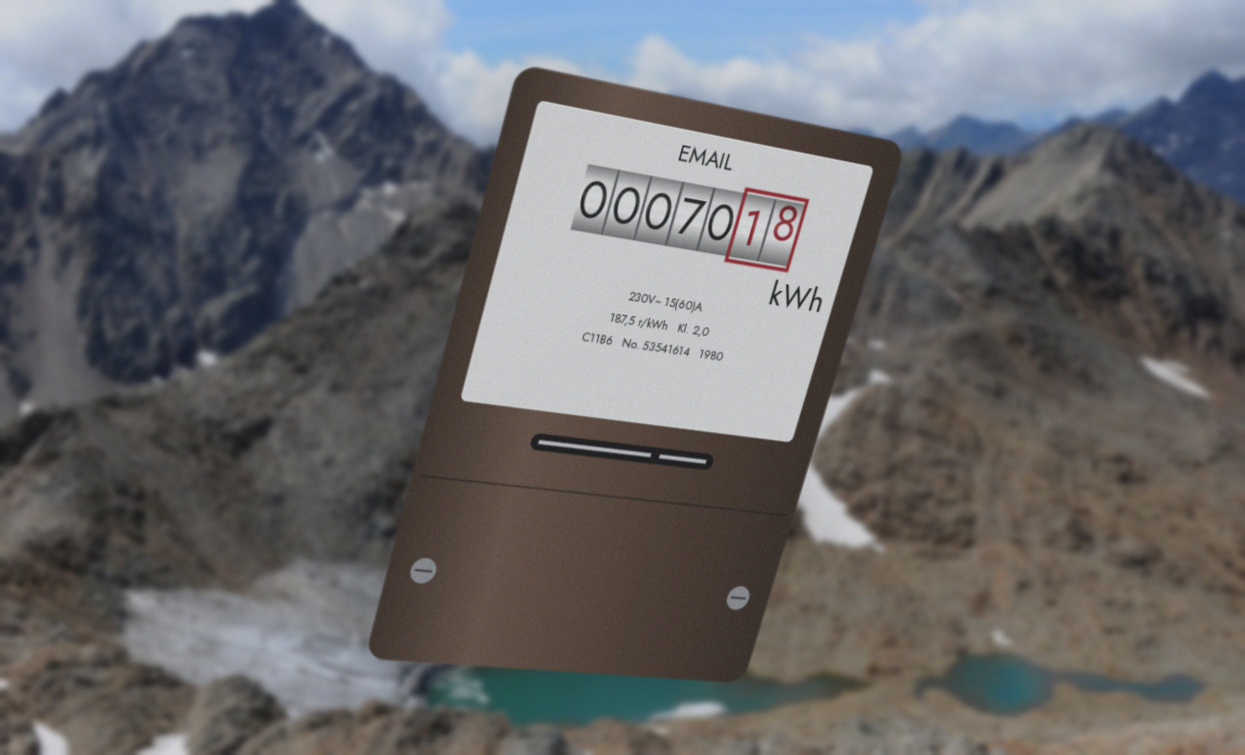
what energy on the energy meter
70.18 kWh
